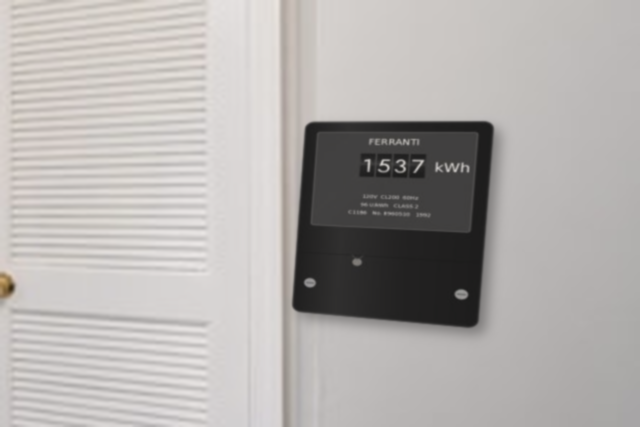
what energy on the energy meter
1537 kWh
